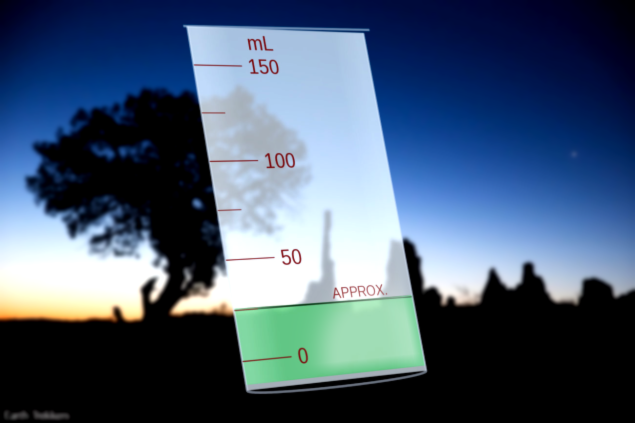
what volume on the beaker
25 mL
